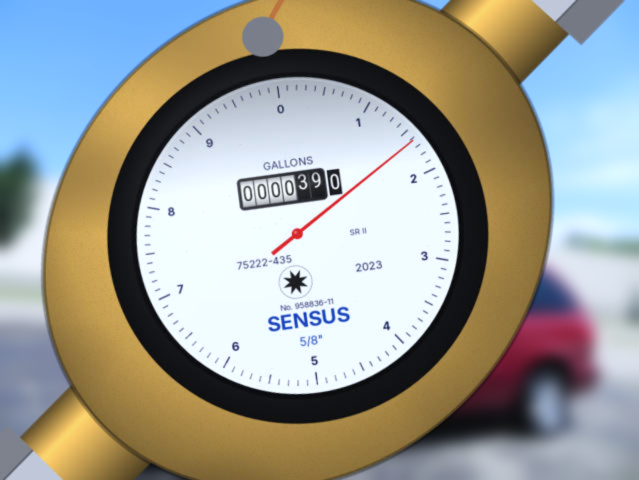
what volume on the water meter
391.6 gal
